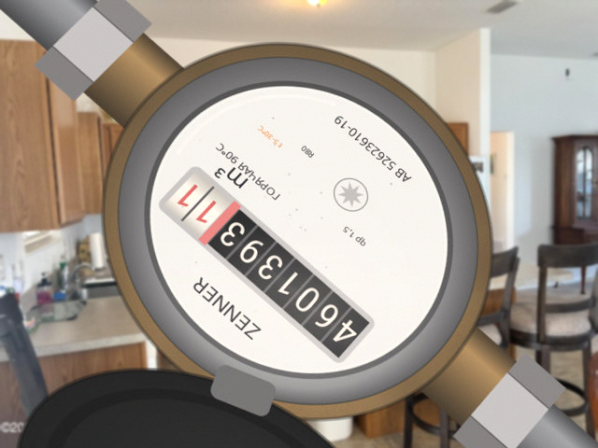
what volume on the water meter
4601393.11 m³
